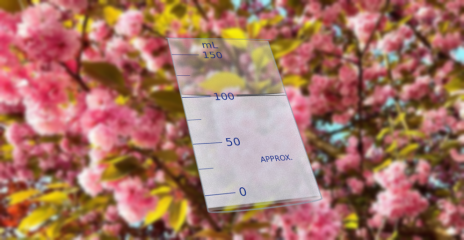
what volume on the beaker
100 mL
